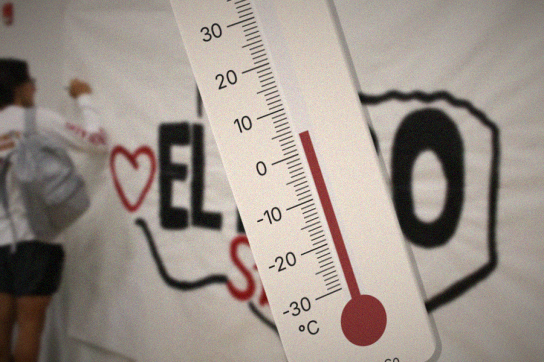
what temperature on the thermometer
4 °C
